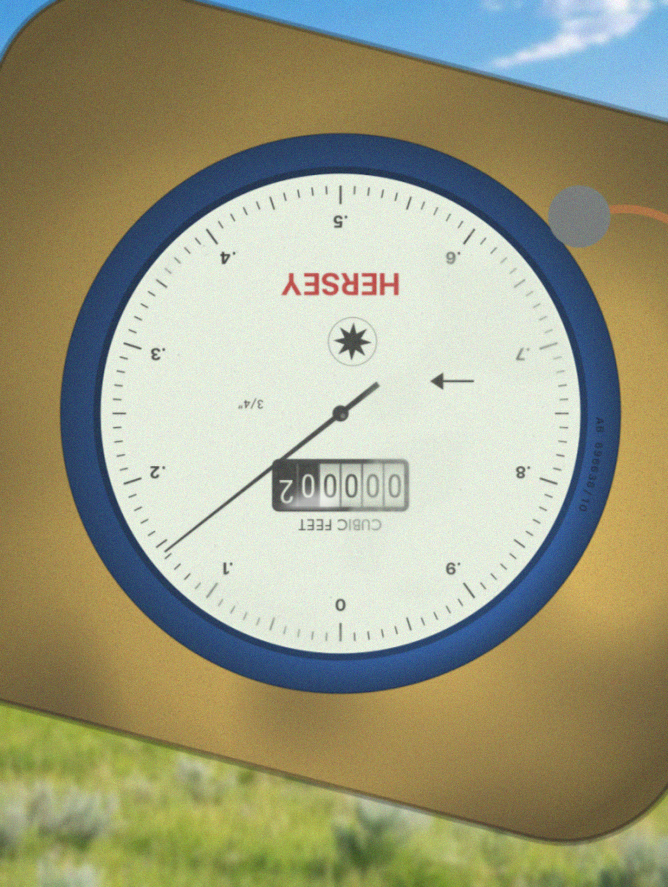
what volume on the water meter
2.14 ft³
